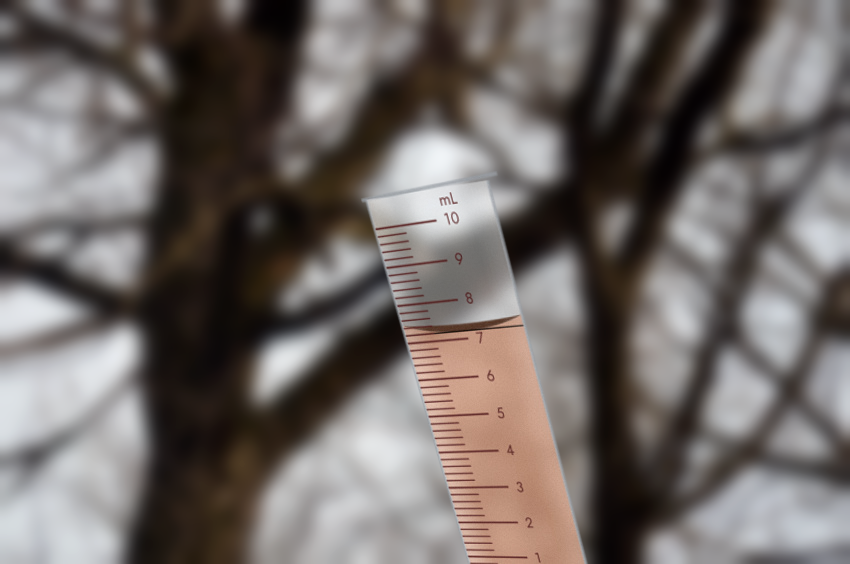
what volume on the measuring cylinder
7.2 mL
